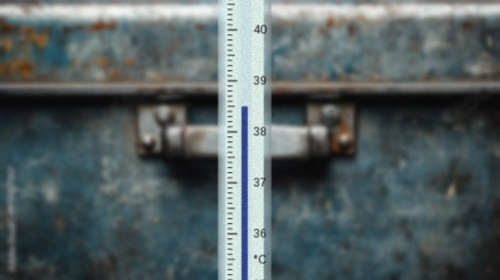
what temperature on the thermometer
38.5 °C
